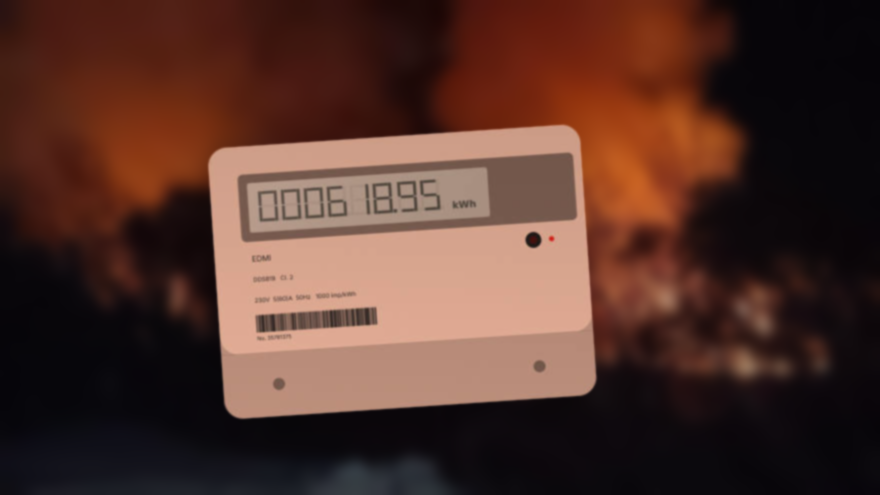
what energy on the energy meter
618.95 kWh
